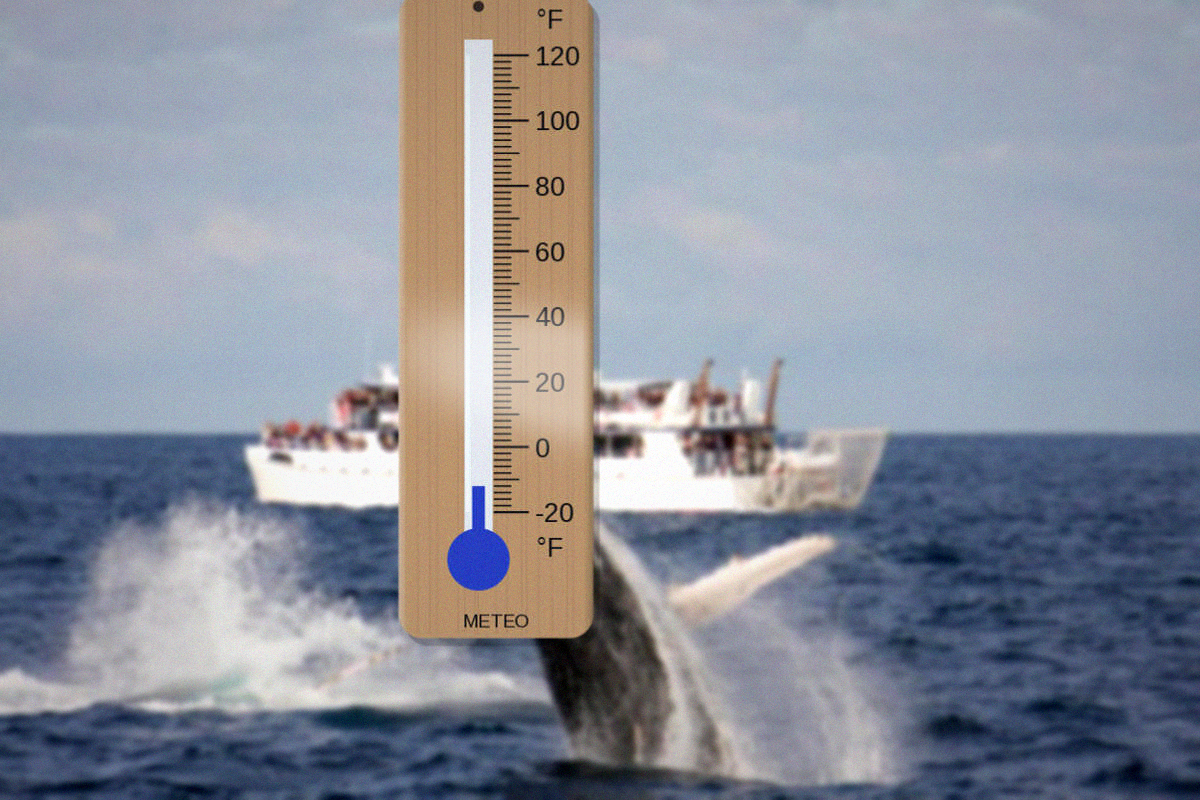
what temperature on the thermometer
-12 °F
